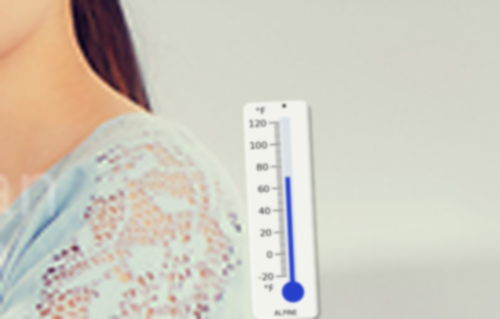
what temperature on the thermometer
70 °F
